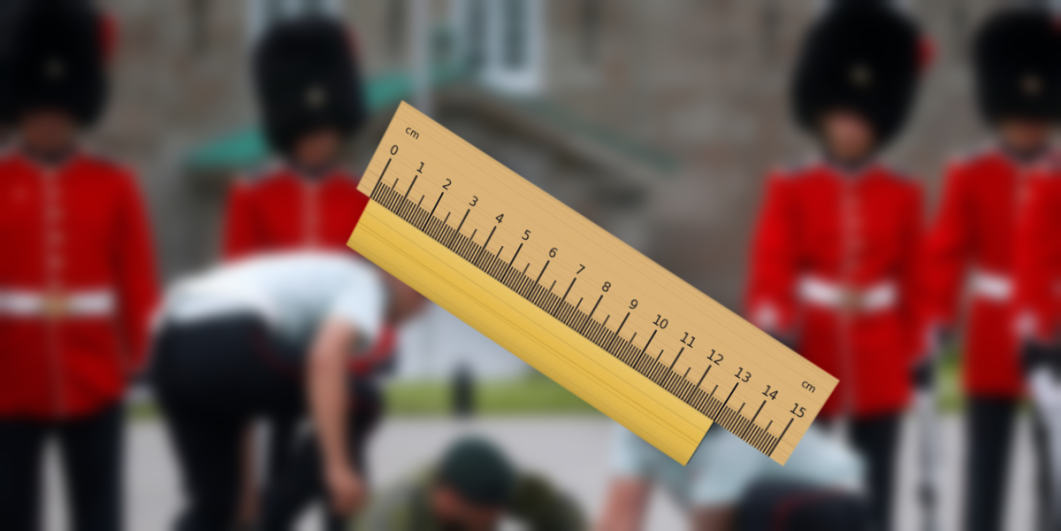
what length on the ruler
13 cm
